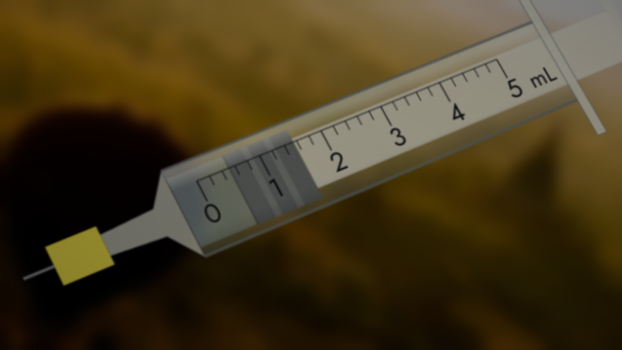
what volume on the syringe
0.5 mL
